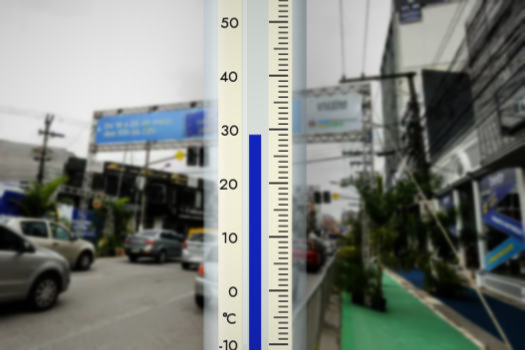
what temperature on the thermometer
29 °C
